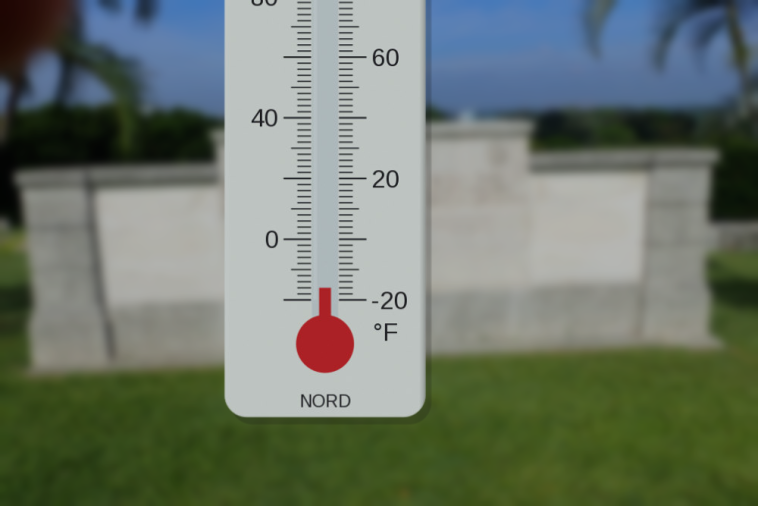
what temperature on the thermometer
-16 °F
